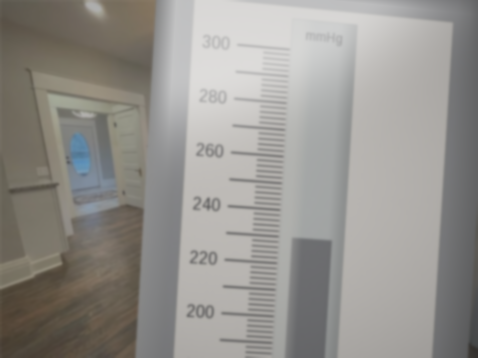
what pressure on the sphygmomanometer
230 mmHg
